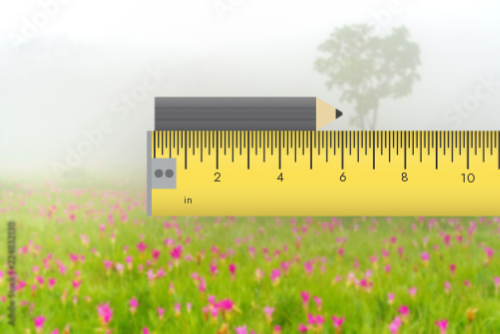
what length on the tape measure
6 in
